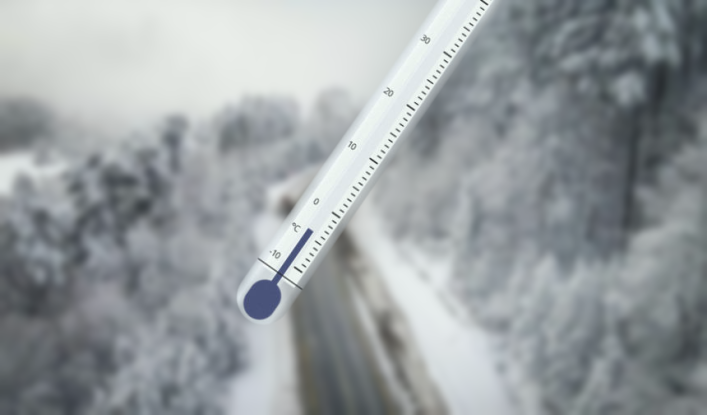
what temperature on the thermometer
-4 °C
